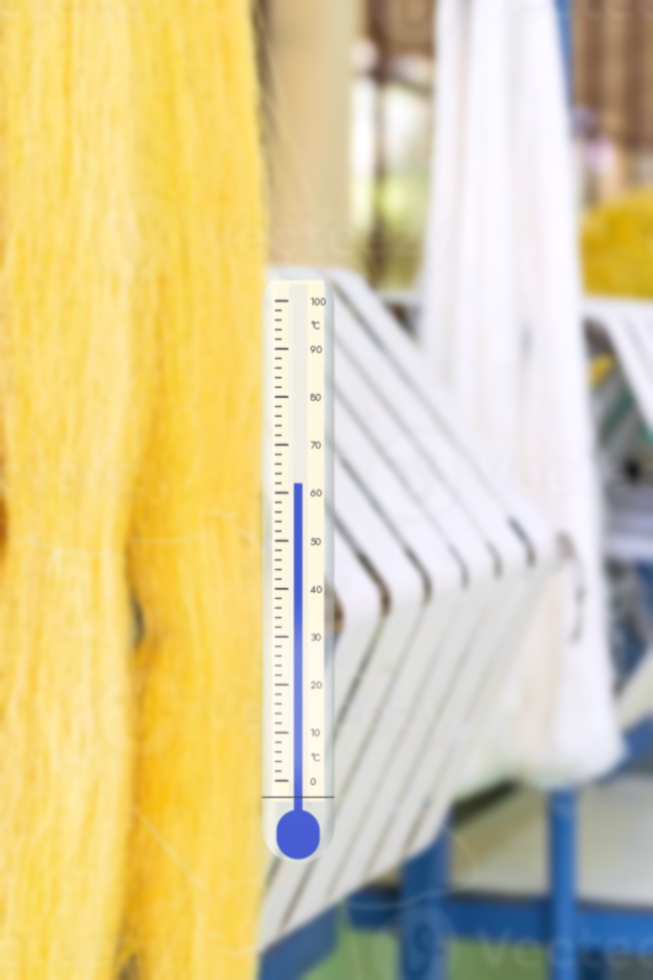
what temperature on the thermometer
62 °C
